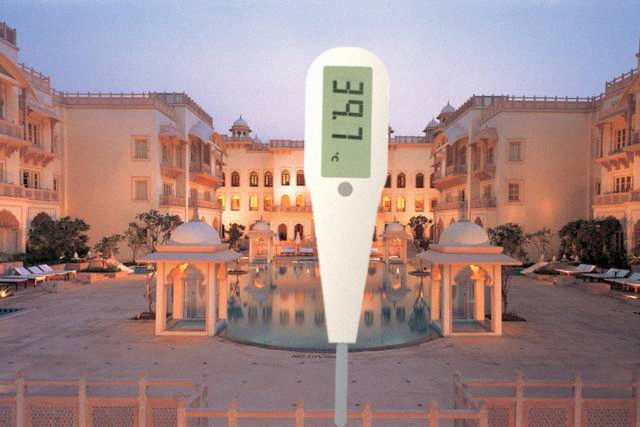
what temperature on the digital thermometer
39.7 °C
